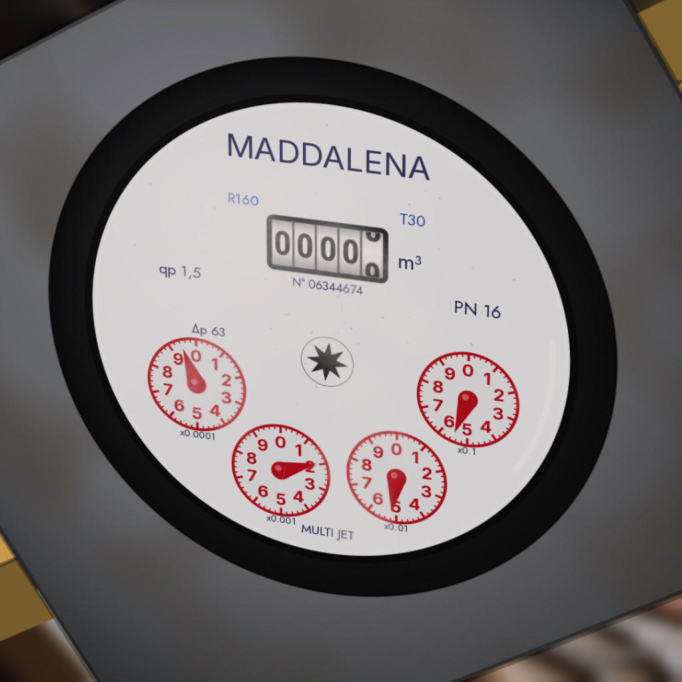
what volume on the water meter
8.5519 m³
